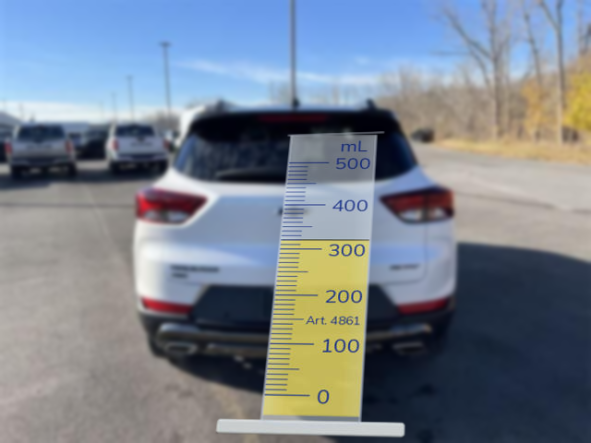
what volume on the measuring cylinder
320 mL
